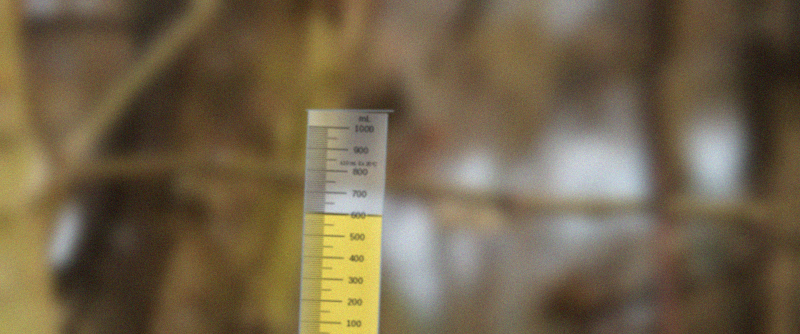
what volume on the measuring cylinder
600 mL
